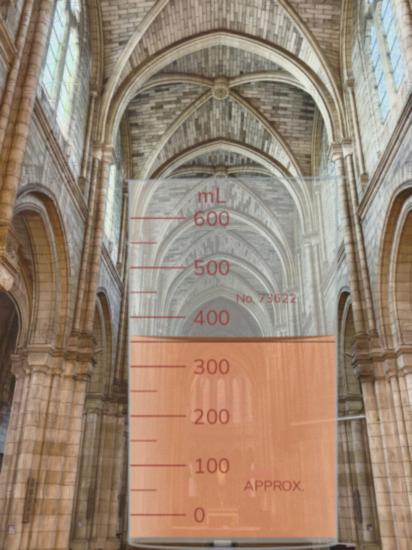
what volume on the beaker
350 mL
